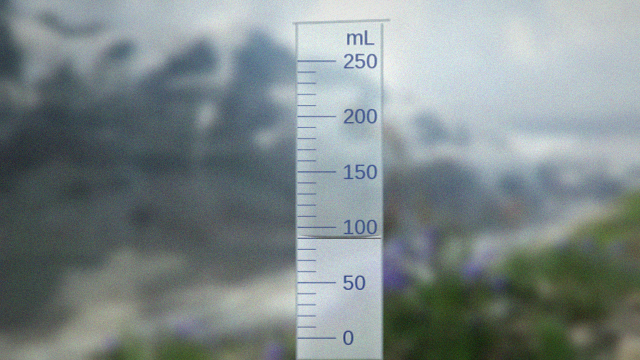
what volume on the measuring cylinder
90 mL
